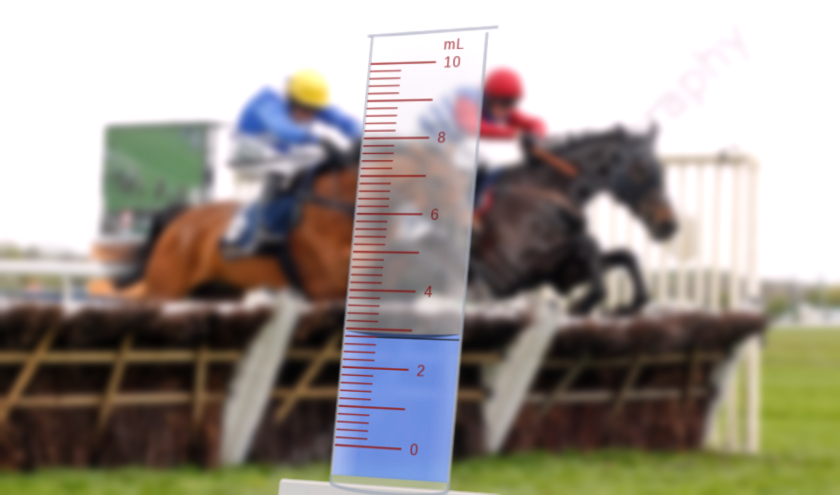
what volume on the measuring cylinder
2.8 mL
